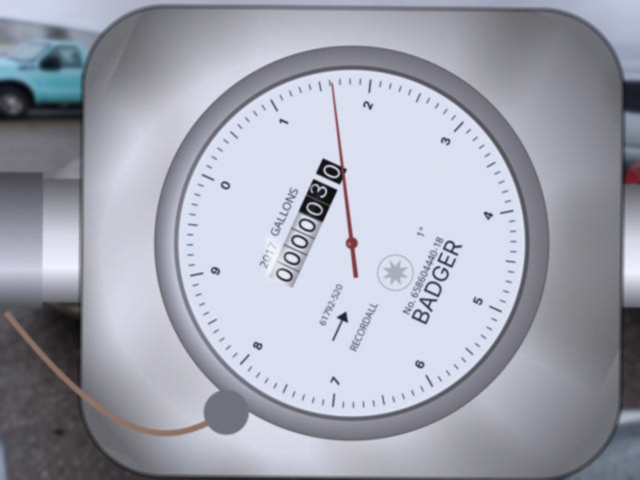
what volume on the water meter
31.6 gal
